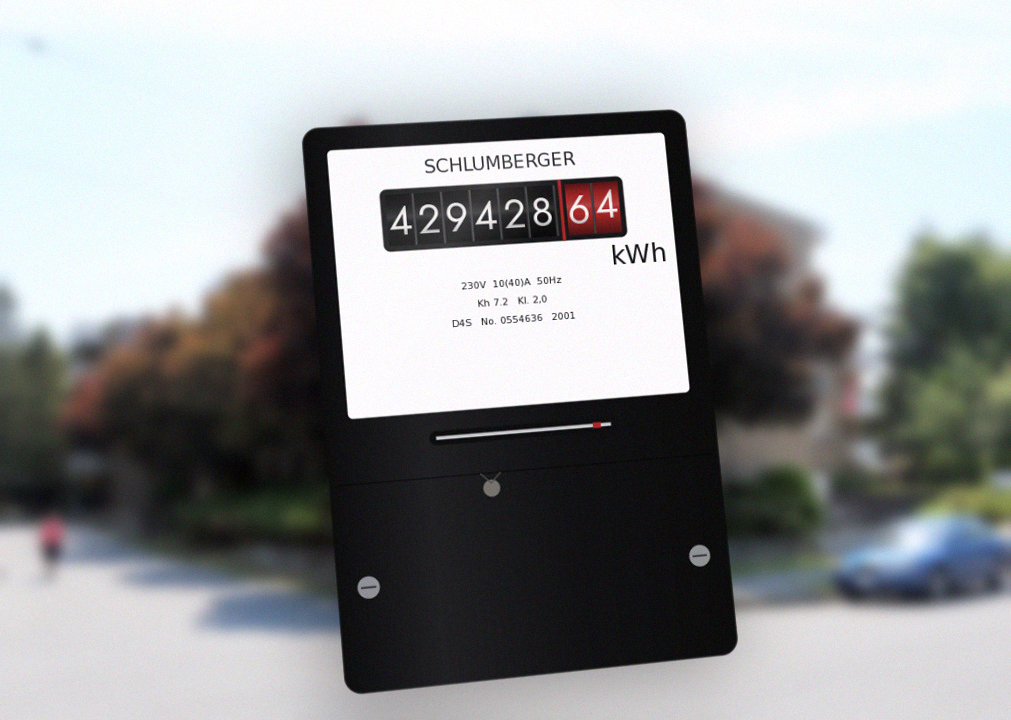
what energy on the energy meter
429428.64 kWh
